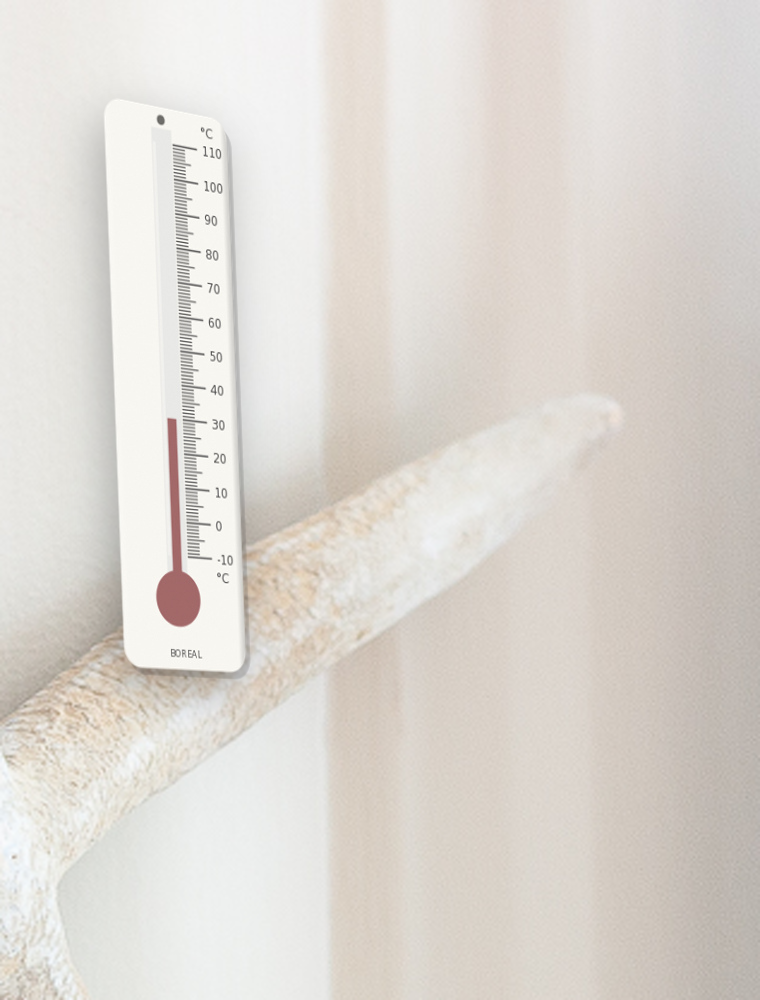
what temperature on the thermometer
30 °C
